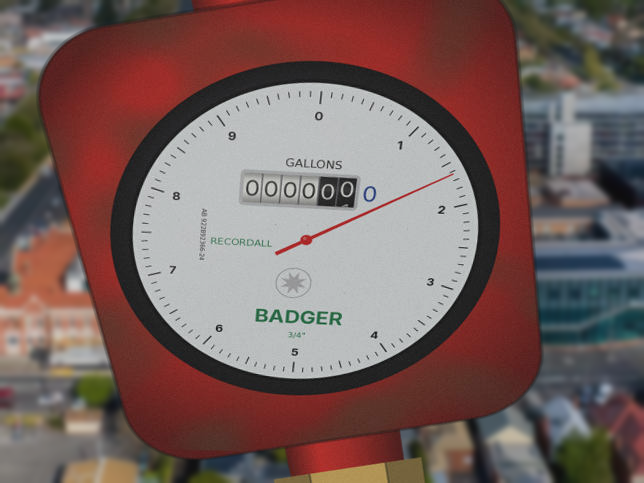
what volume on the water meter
1.6 gal
